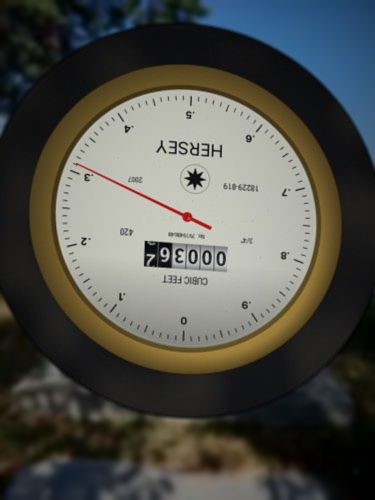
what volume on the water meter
362.31 ft³
